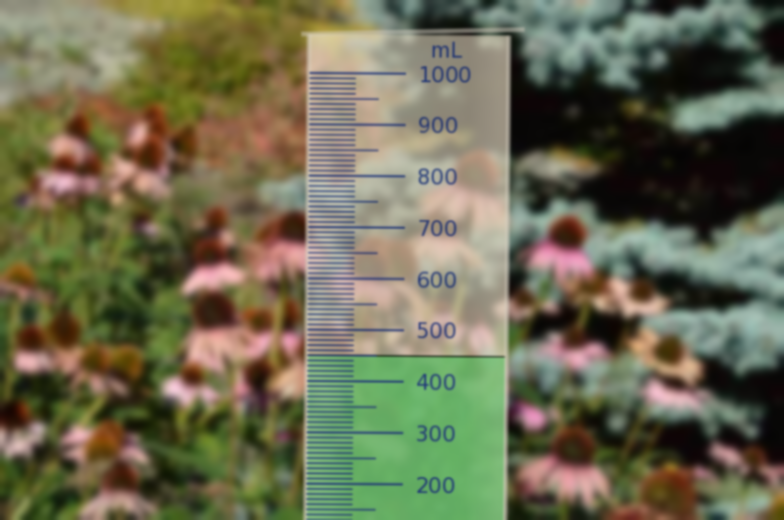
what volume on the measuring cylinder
450 mL
